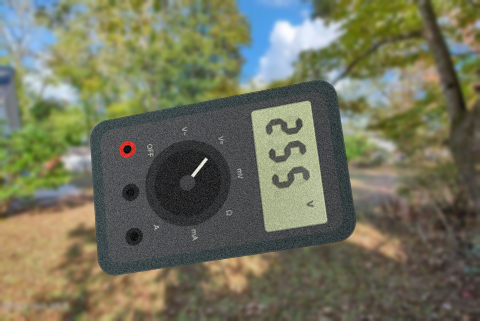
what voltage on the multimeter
255 V
